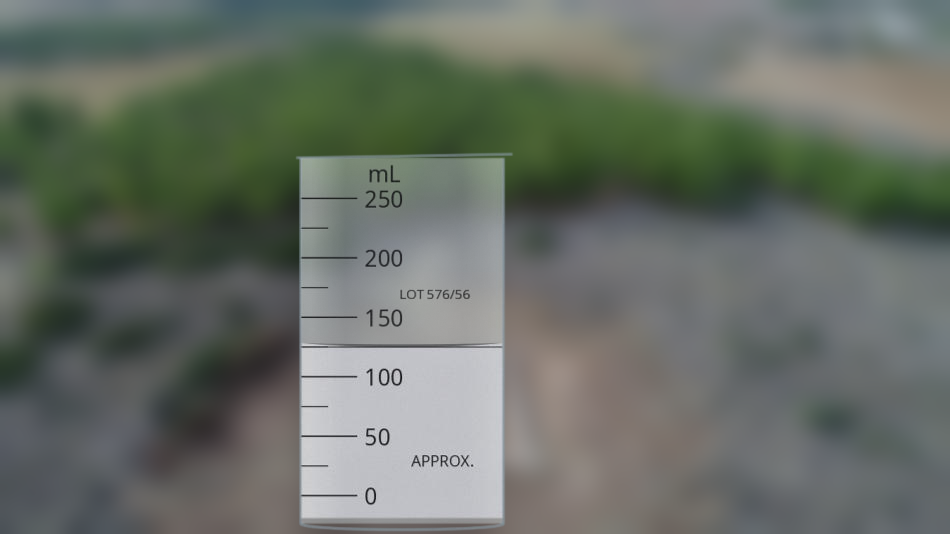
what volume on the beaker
125 mL
